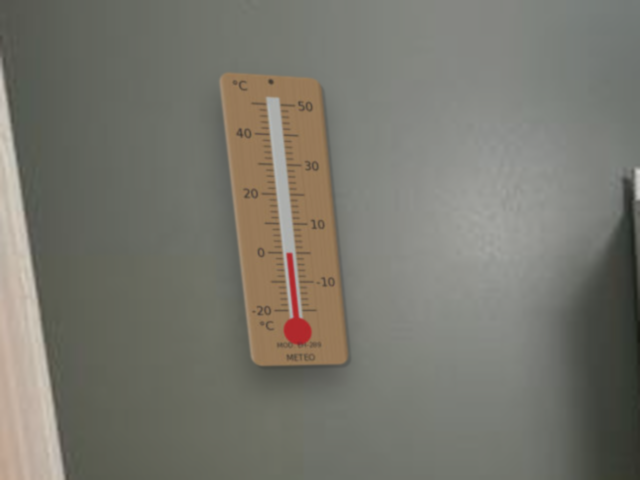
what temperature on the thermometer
0 °C
